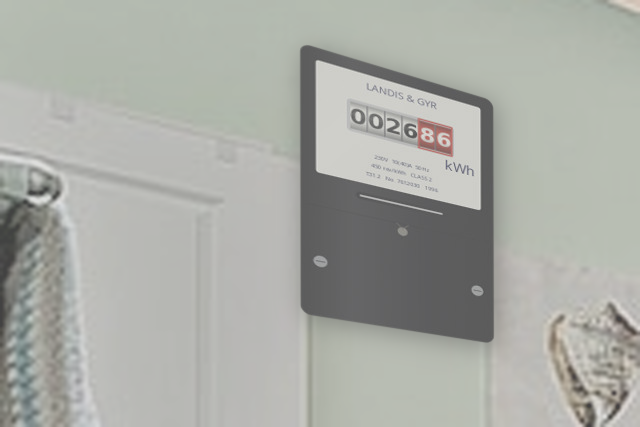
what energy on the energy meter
26.86 kWh
